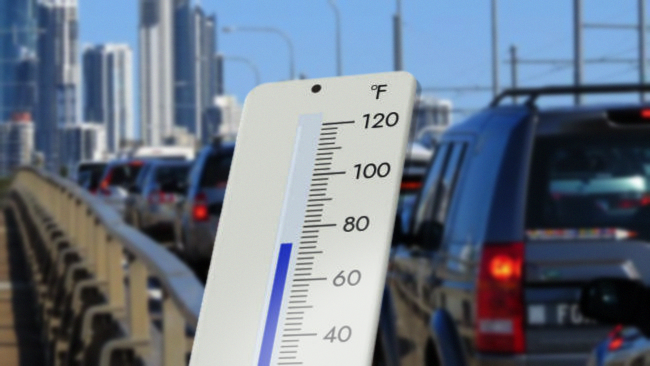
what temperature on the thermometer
74 °F
